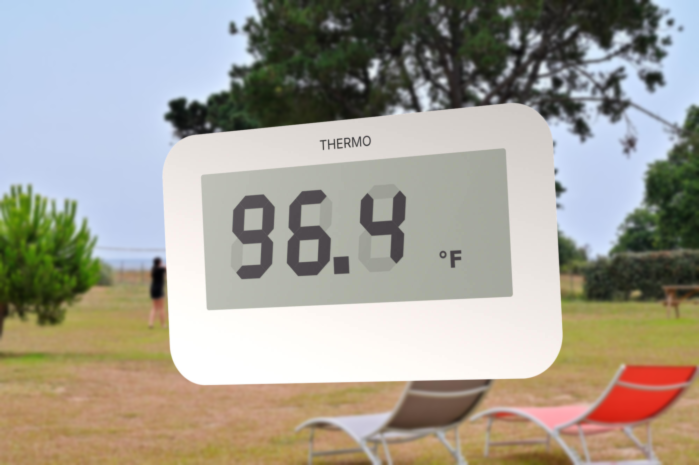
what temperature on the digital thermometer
96.4 °F
